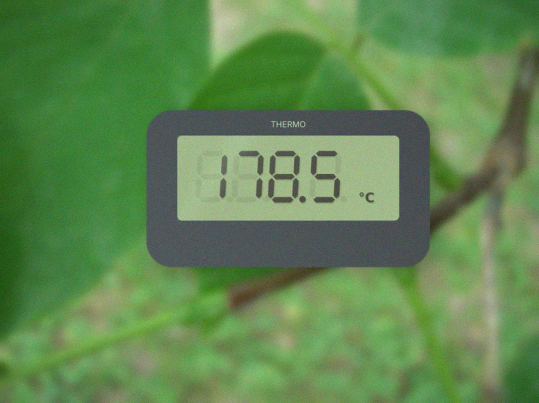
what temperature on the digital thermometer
178.5 °C
